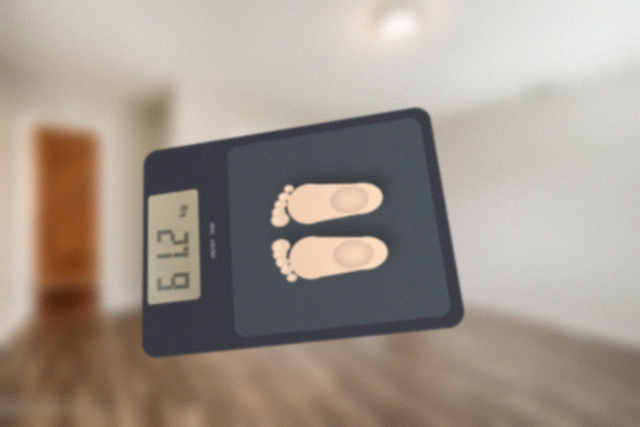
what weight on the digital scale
61.2 kg
